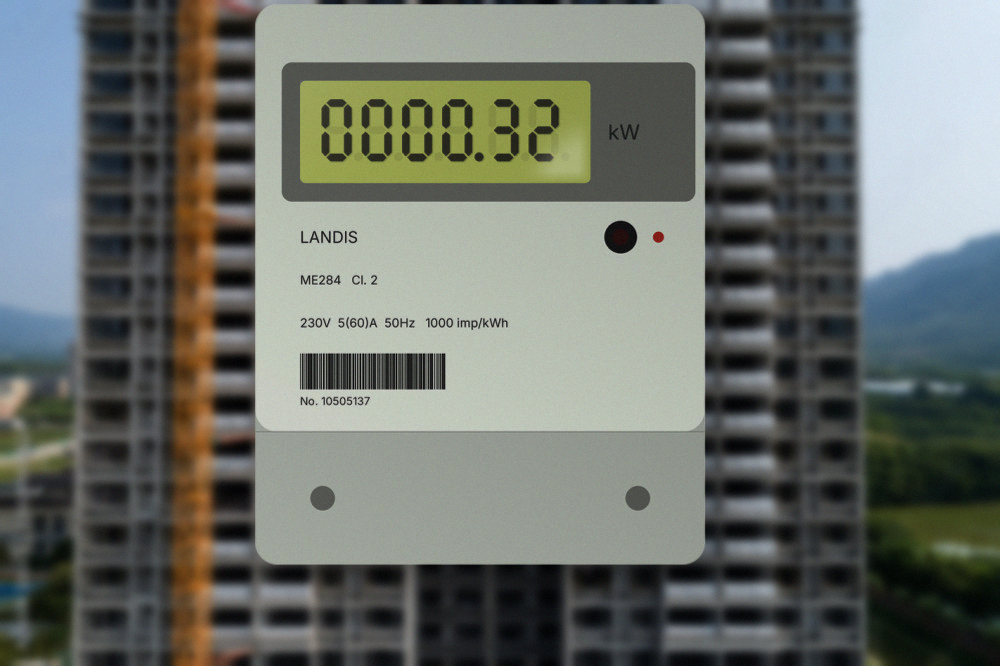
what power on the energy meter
0.32 kW
